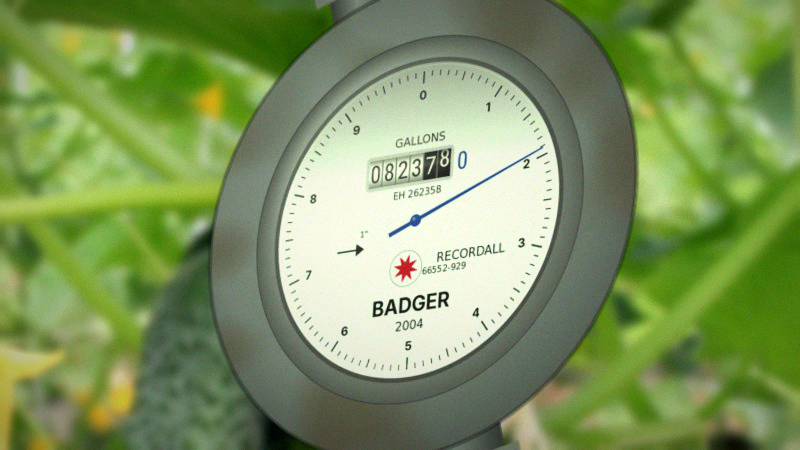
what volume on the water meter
823781.9 gal
